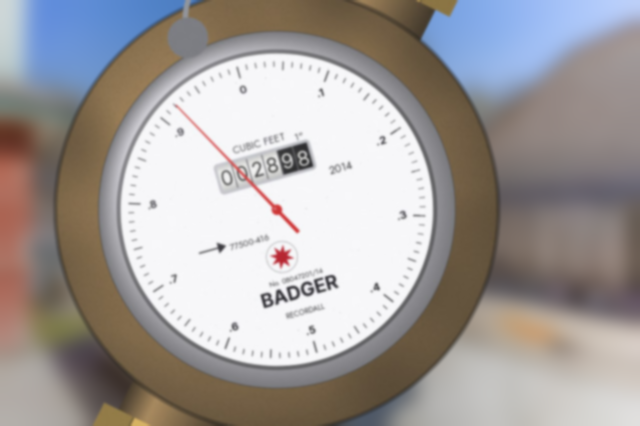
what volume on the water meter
2897.92 ft³
